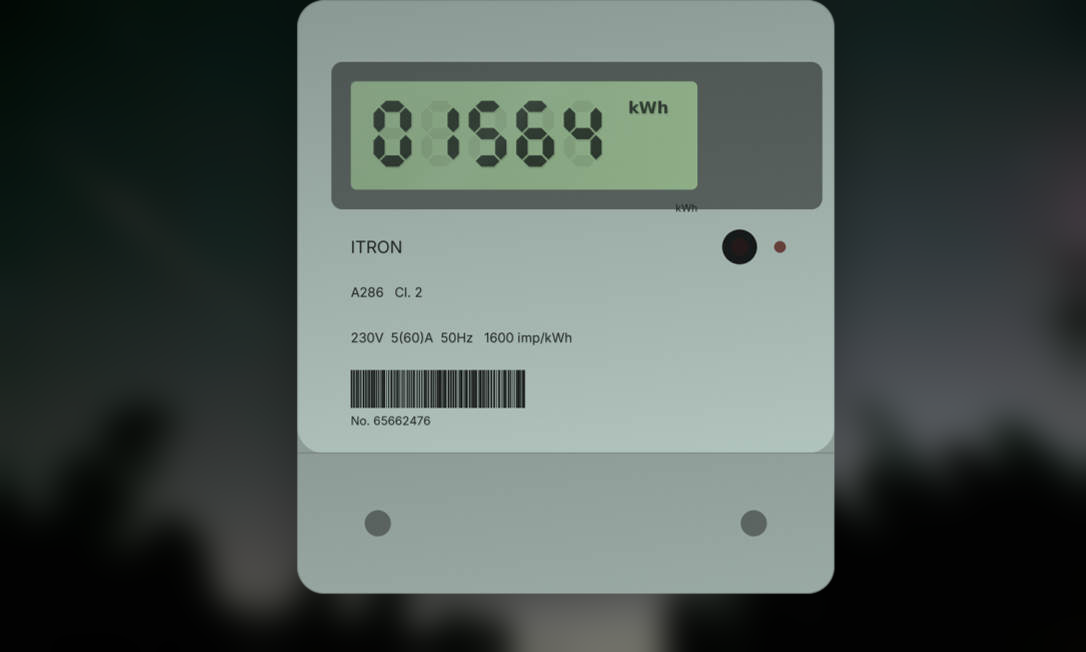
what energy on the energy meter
1564 kWh
